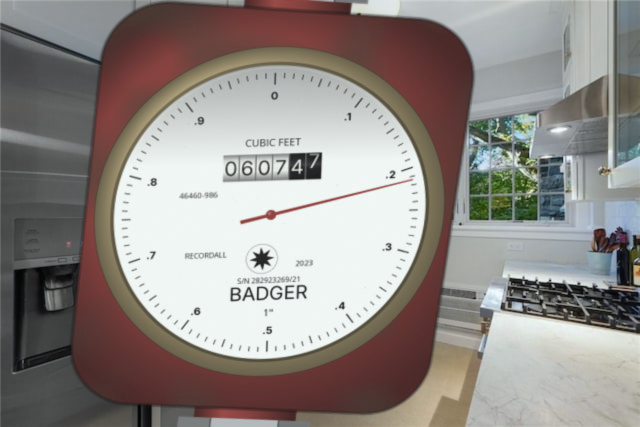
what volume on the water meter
60747.21 ft³
